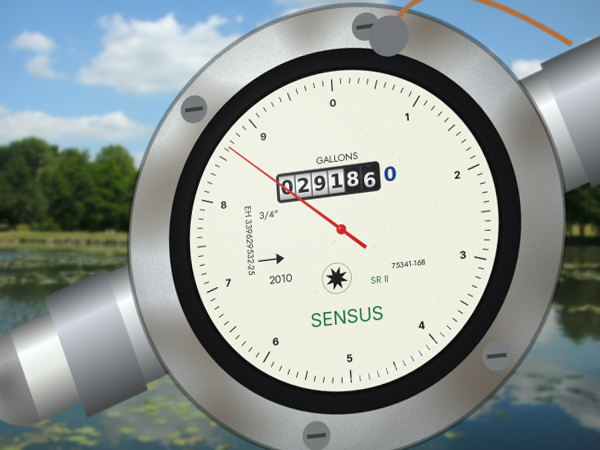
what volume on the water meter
291858.6 gal
